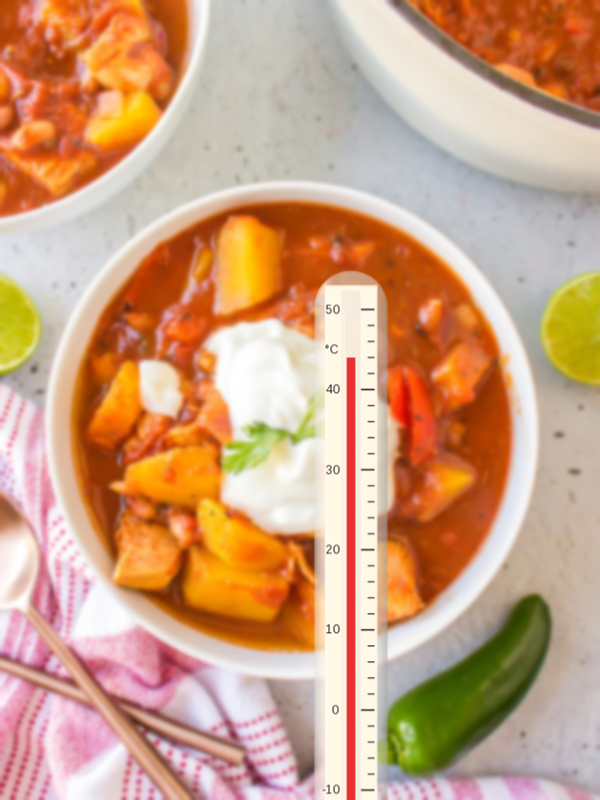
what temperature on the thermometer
44 °C
